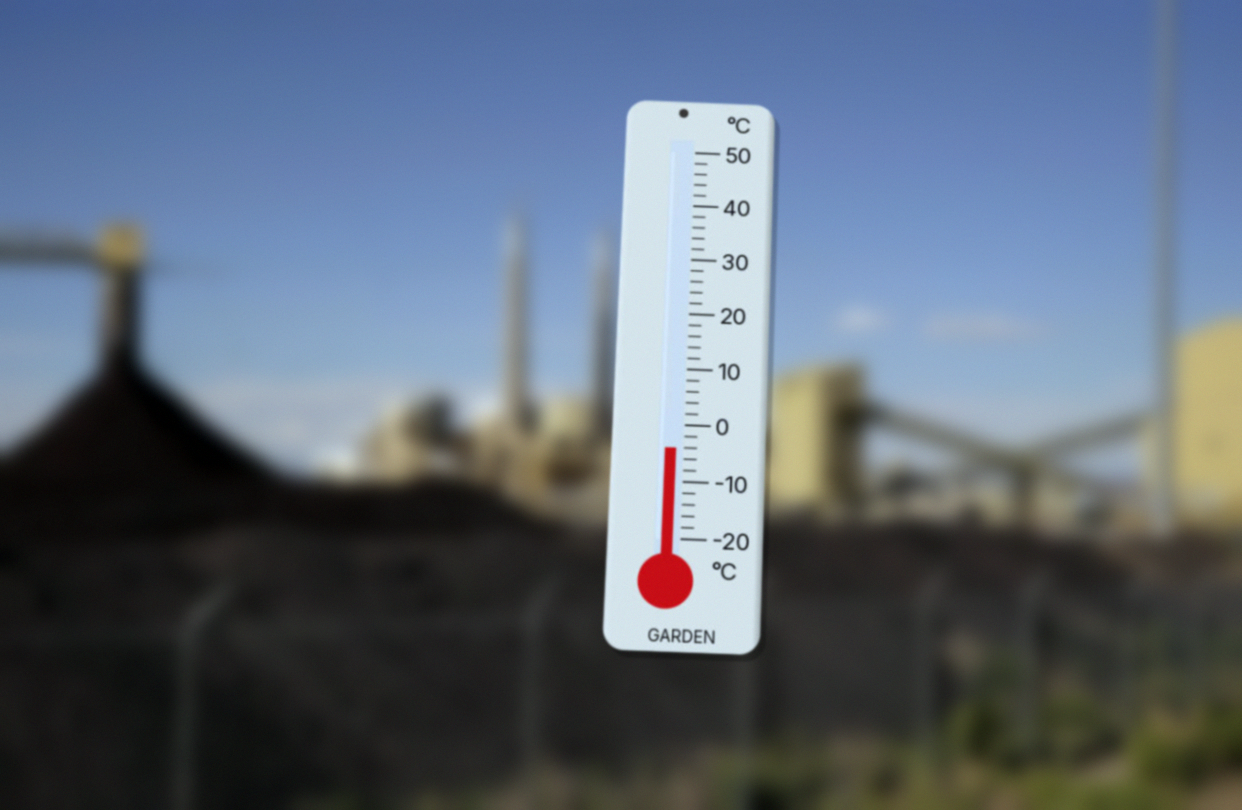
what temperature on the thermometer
-4 °C
